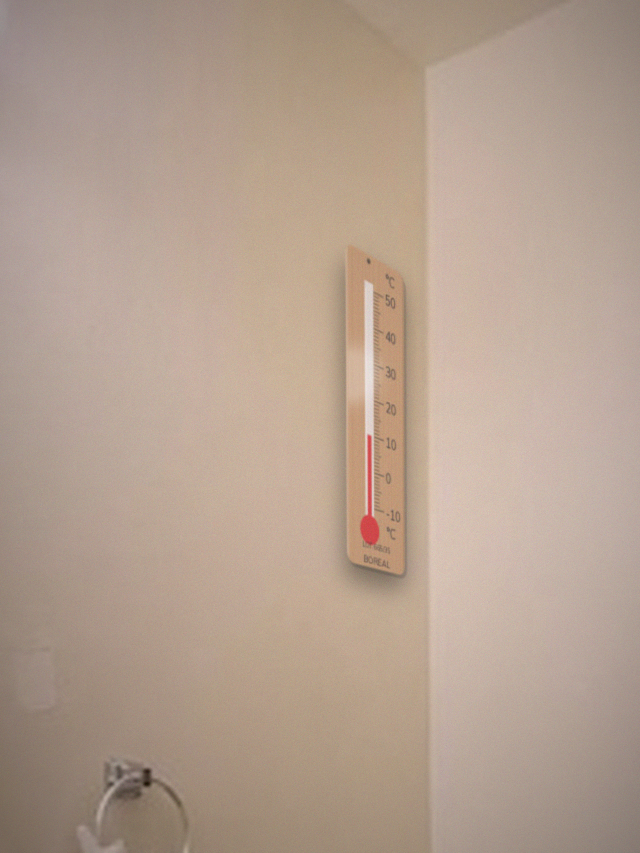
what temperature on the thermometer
10 °C
